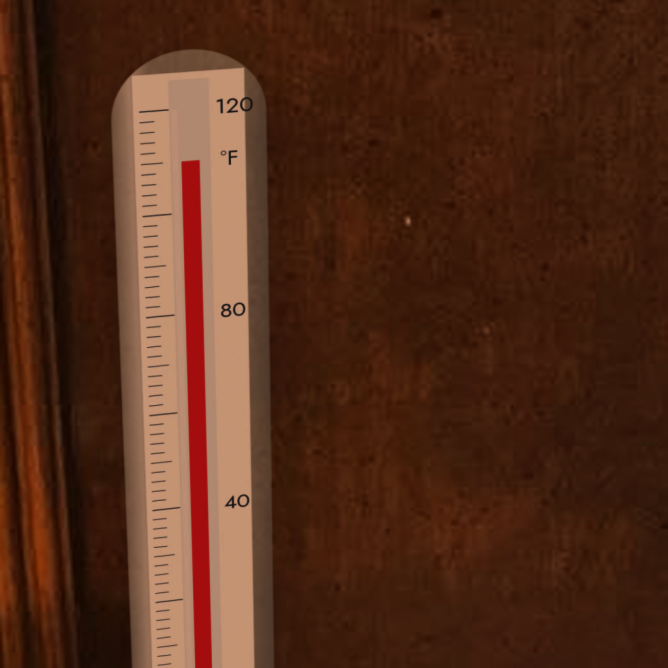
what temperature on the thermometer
110 °F
